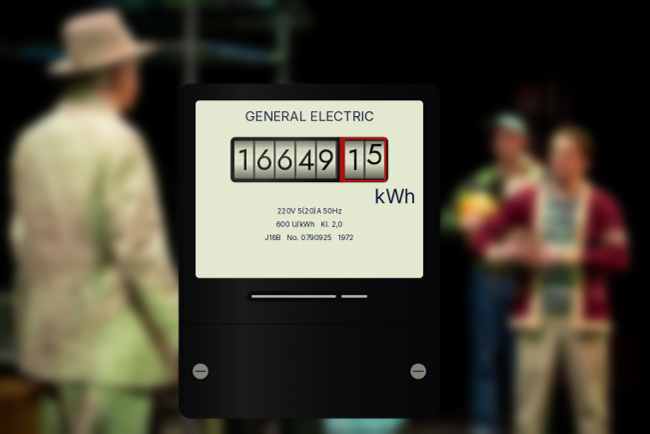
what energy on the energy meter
16649.15 kWh
